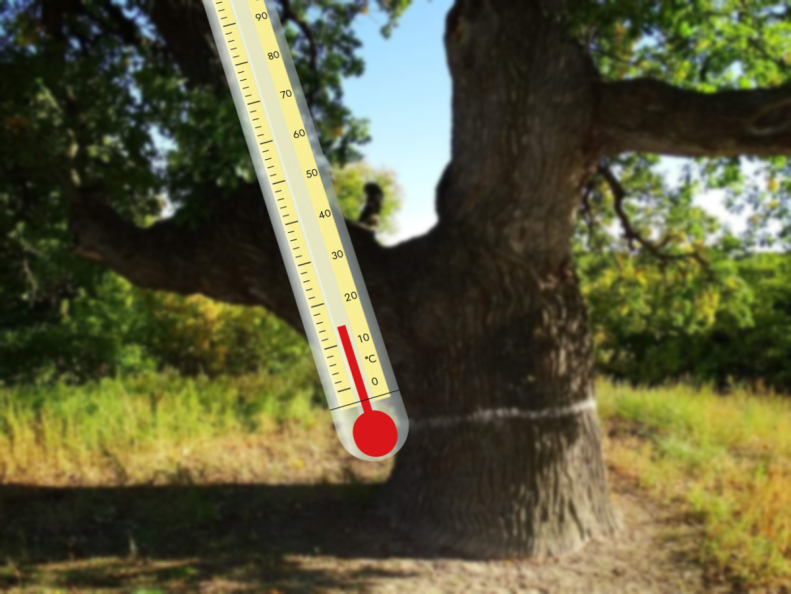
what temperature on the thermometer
14 °C
